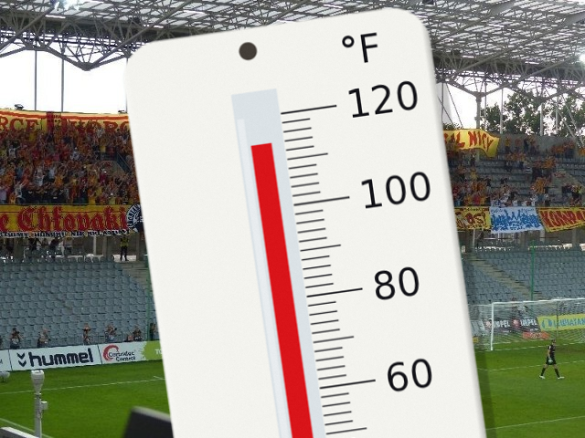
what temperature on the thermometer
114 °F
